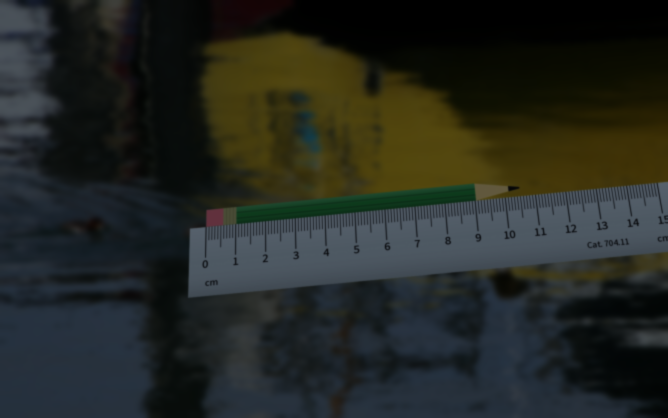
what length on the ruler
10.5 cm
